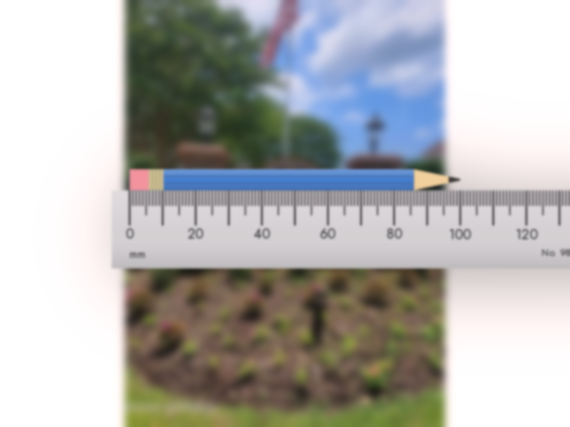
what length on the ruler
100 mm
